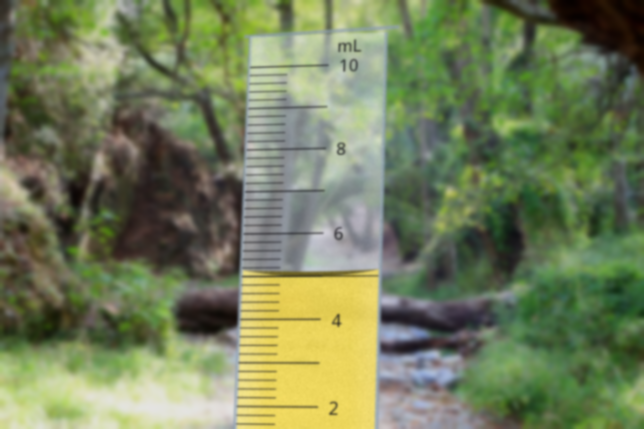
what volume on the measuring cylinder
5 mL
